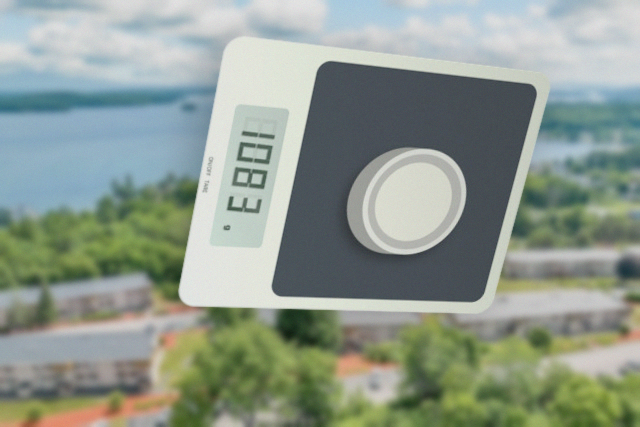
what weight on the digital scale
1083 g
